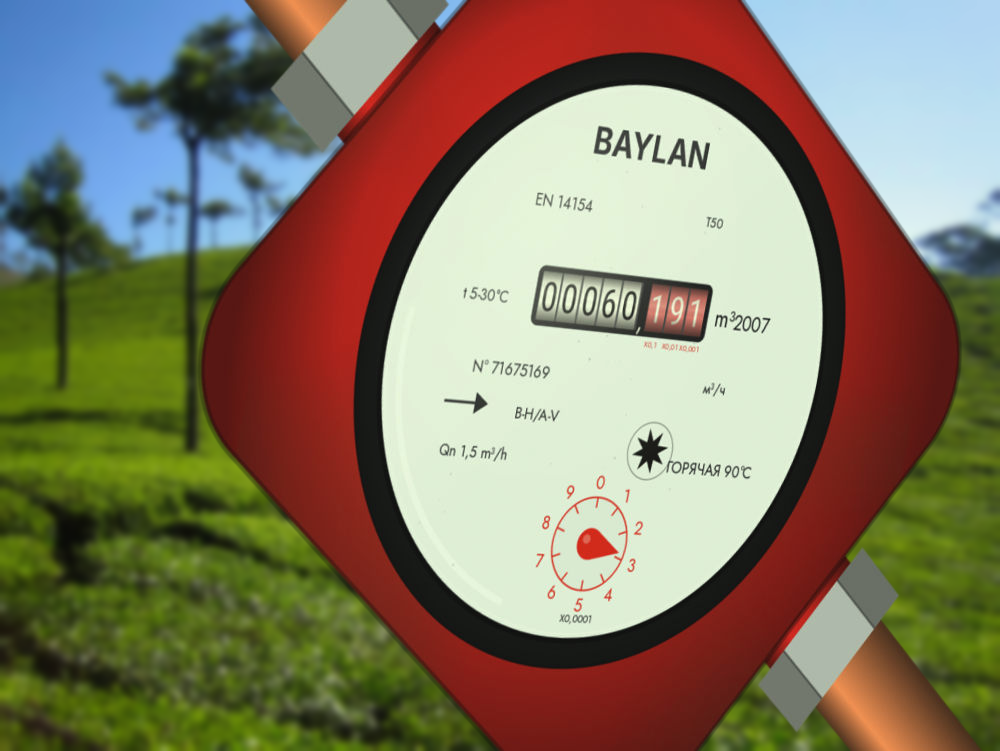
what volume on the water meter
60.1912 m³
